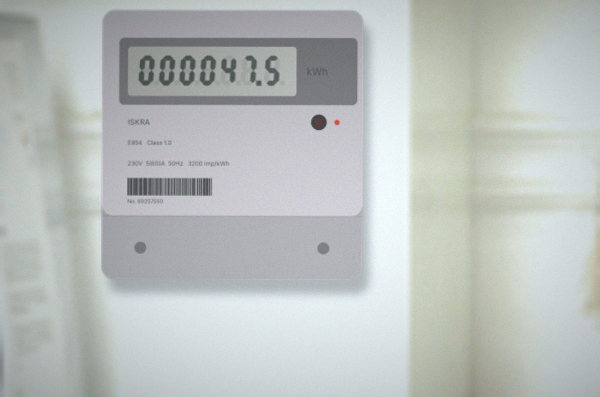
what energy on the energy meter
47.5 kWh
